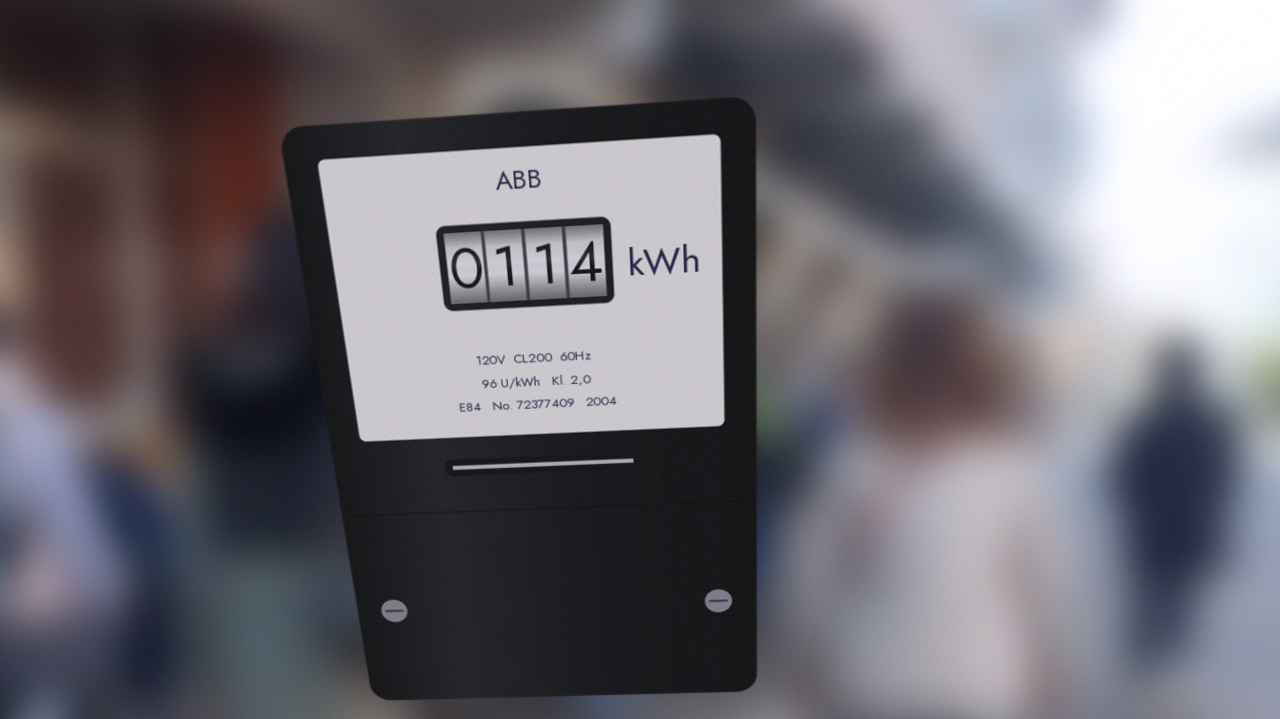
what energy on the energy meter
114 kWh
